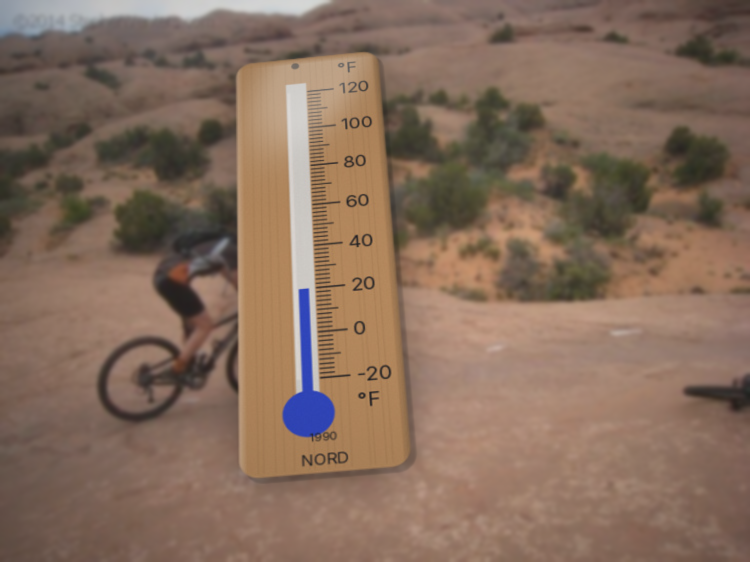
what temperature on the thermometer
20 °F
